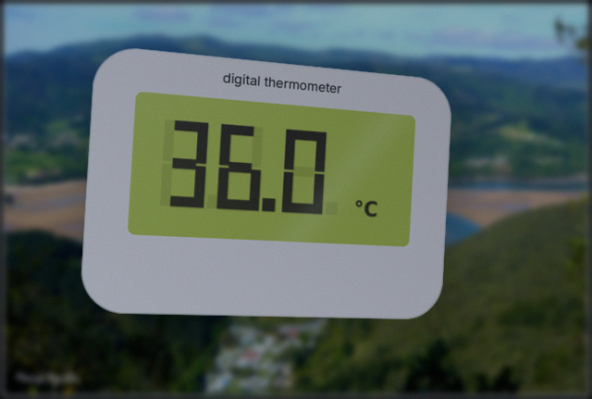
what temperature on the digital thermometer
36.0 °C
